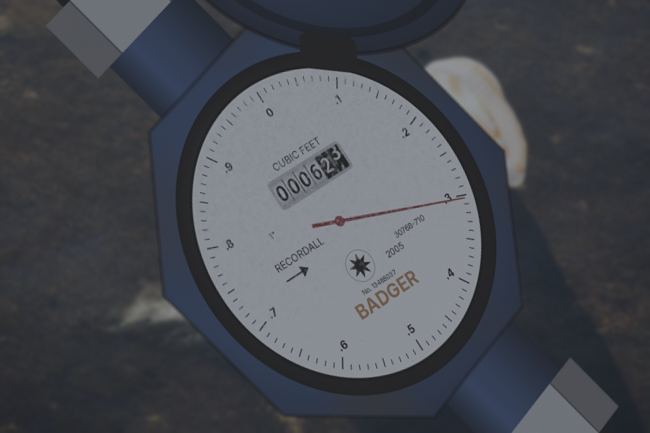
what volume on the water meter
623.30 ft³
